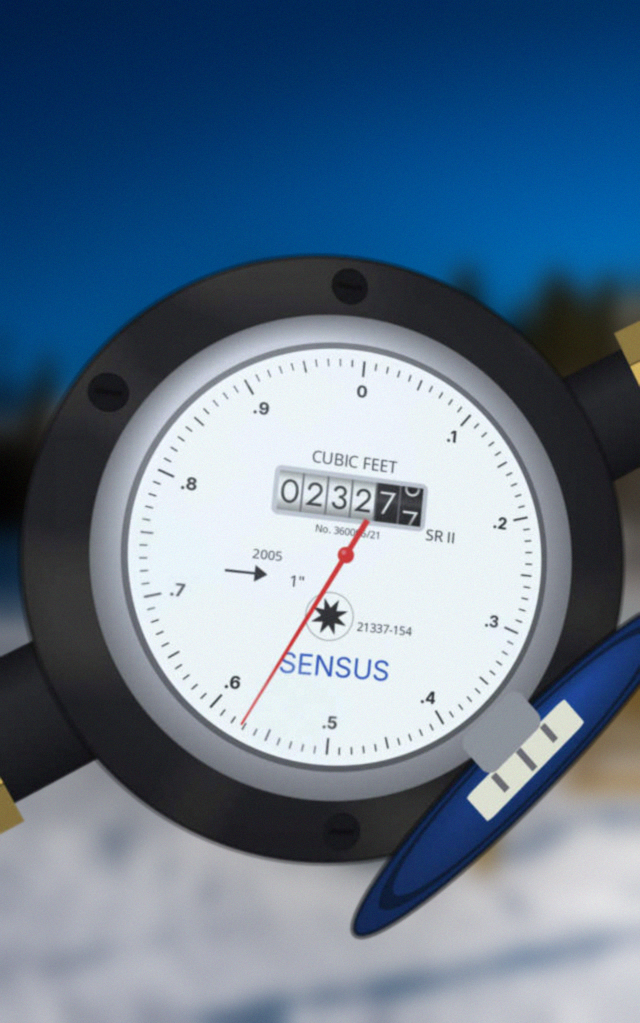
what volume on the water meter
23276.57 ft³
